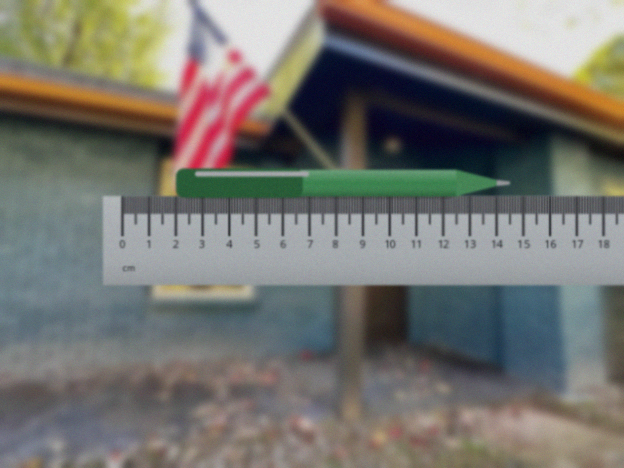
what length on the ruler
12.5 cm
